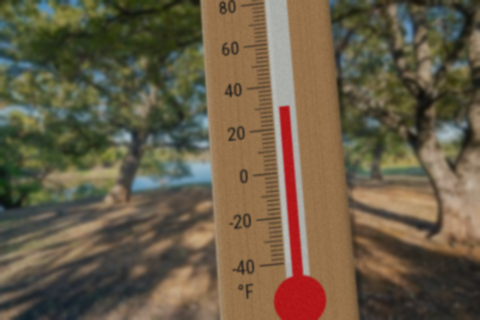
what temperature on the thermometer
30 °F
